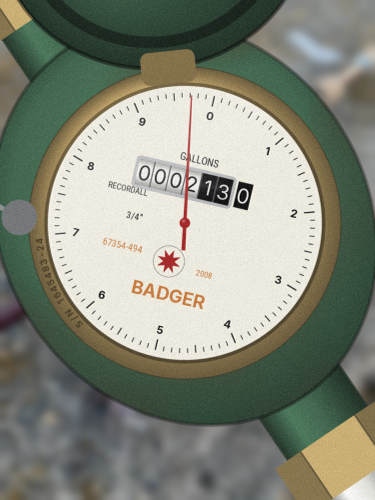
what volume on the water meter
2129.7 gal
